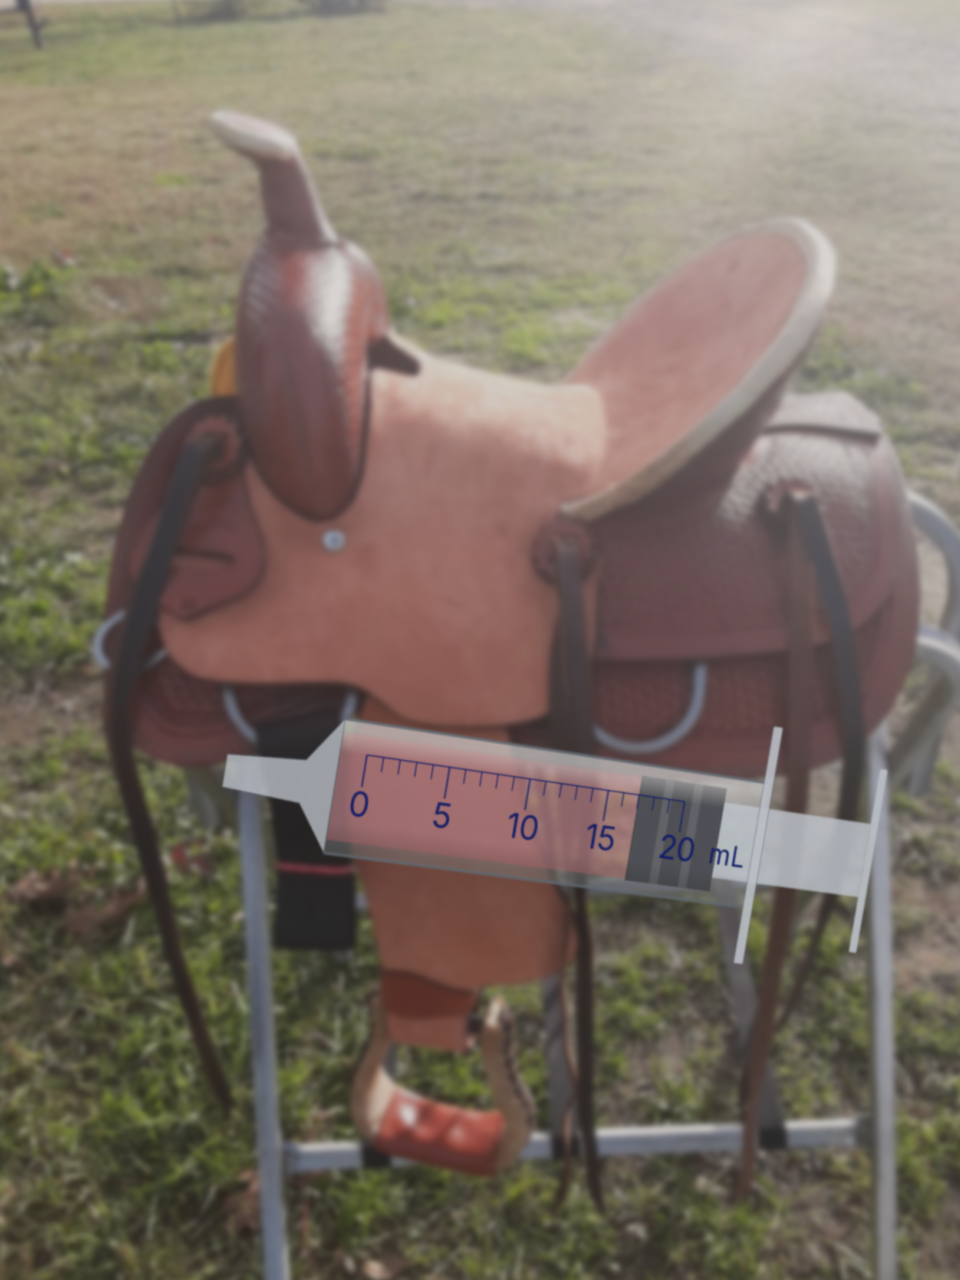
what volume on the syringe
17 mL
